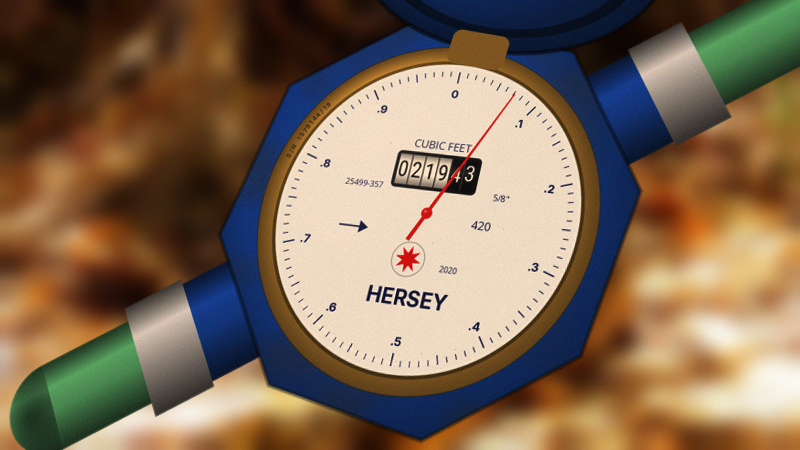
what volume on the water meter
21943.07 ft³
